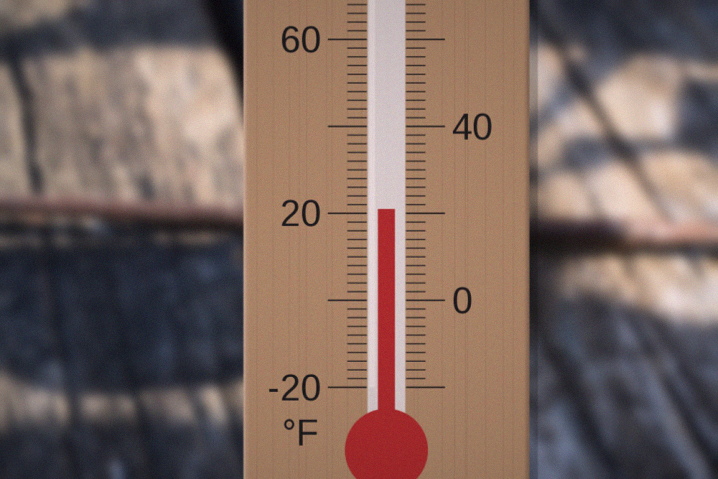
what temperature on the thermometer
21 °F
